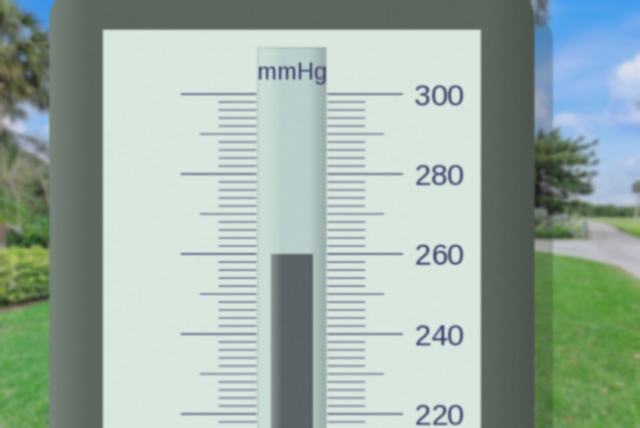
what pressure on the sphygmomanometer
260 mmHg
